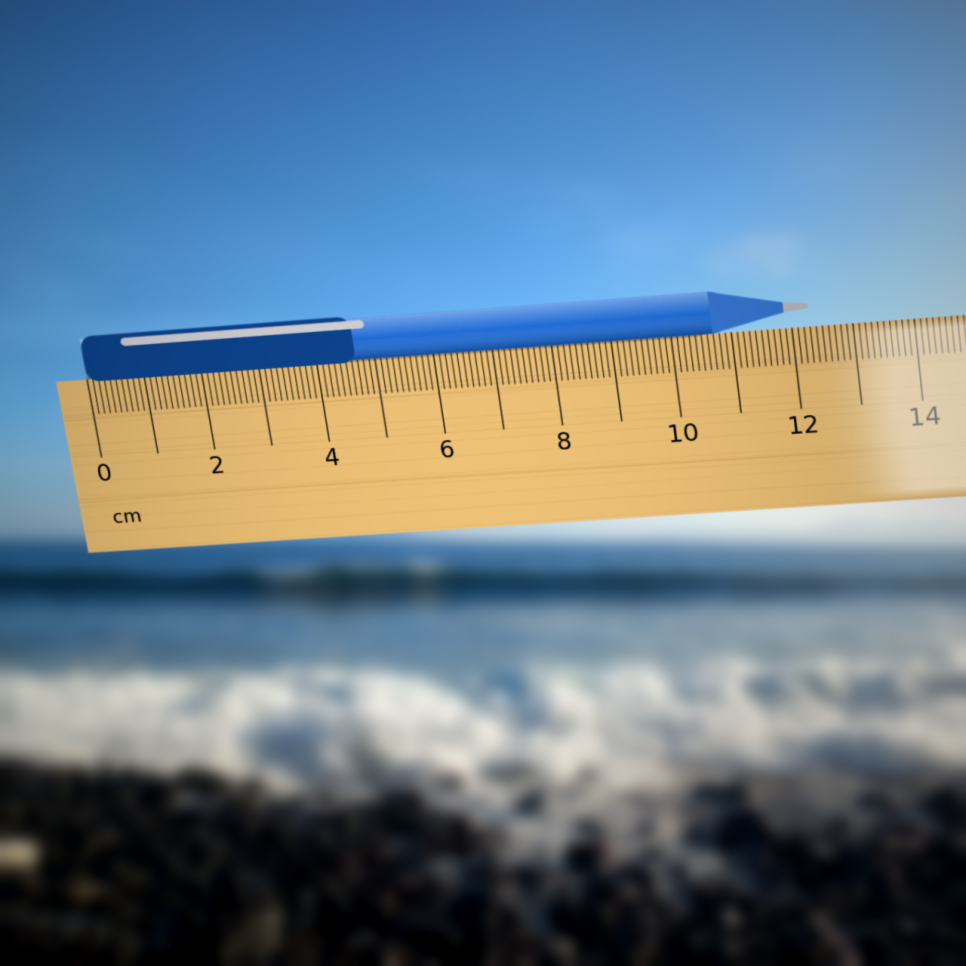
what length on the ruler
12.3 cm
